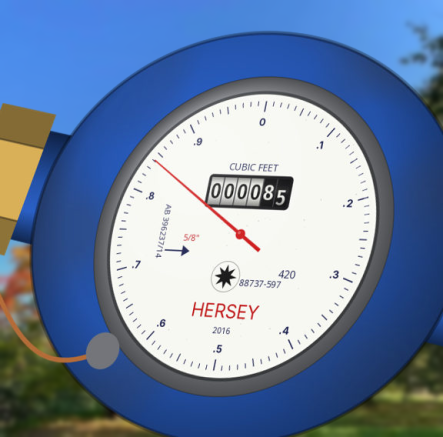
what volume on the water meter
84.84 ft³
